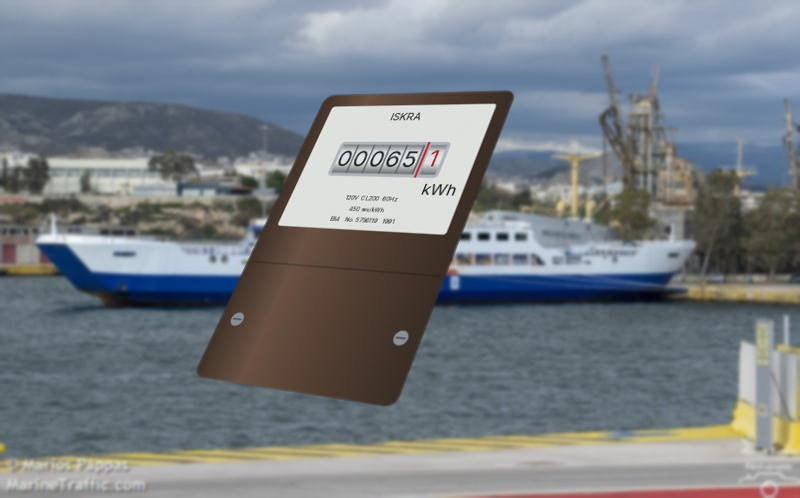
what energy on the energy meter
65.1 kWh
